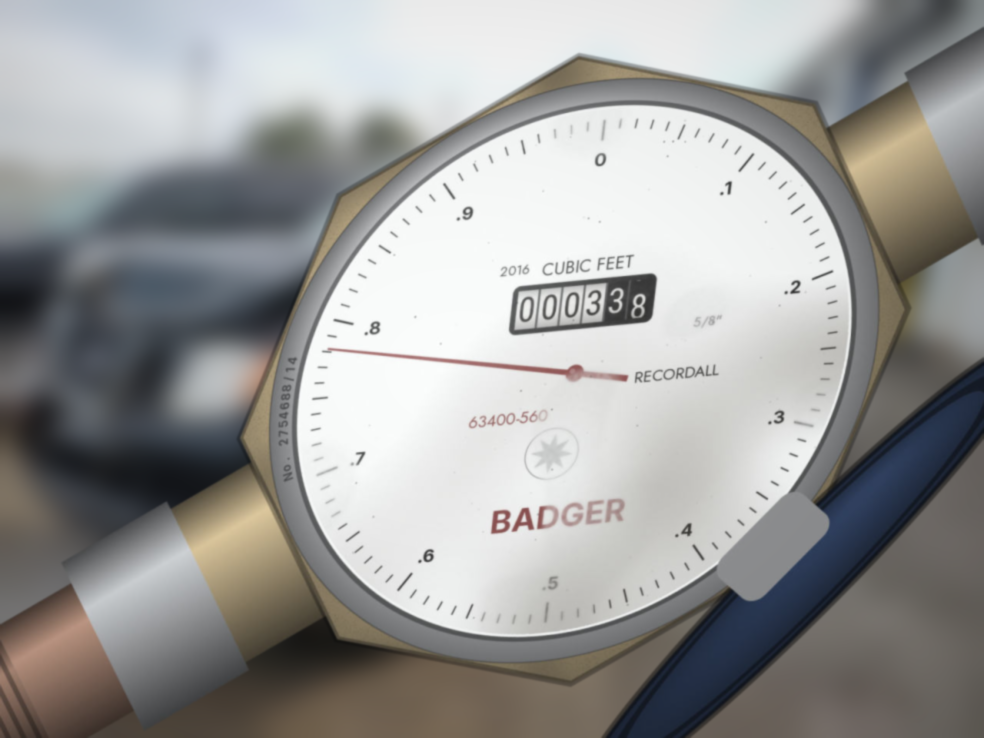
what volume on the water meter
337.78 ft³
